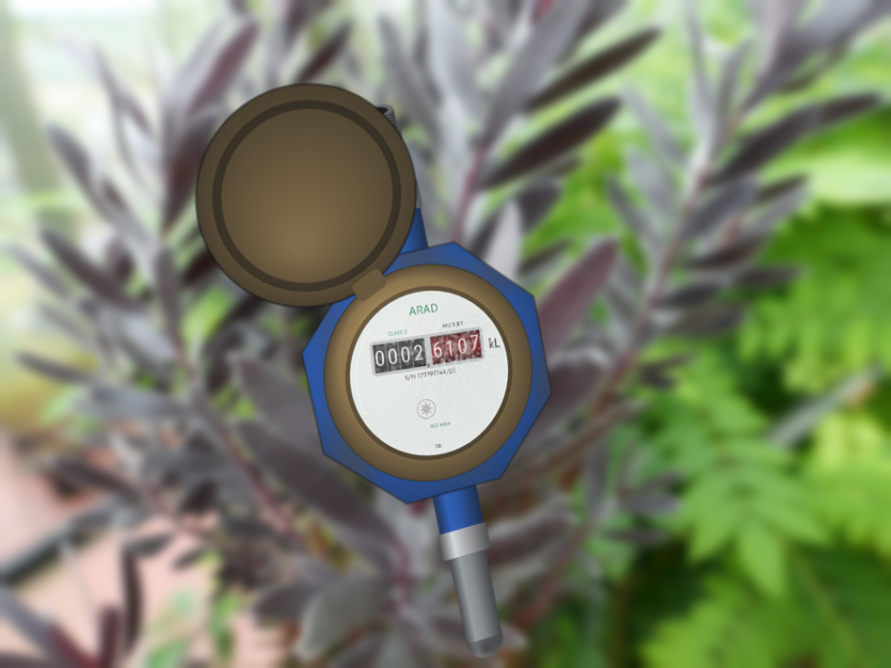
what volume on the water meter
2.6107 kL
